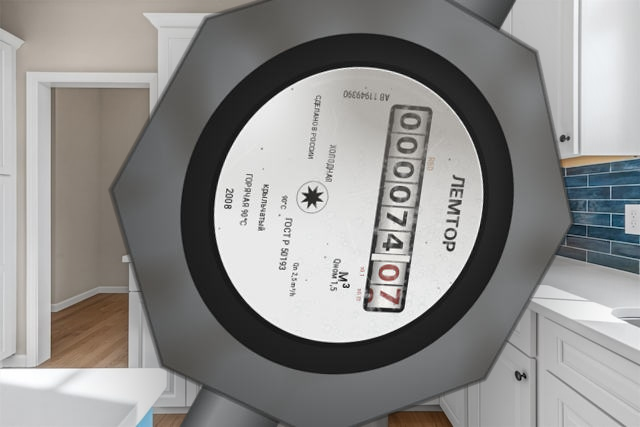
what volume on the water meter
74.07 m³
